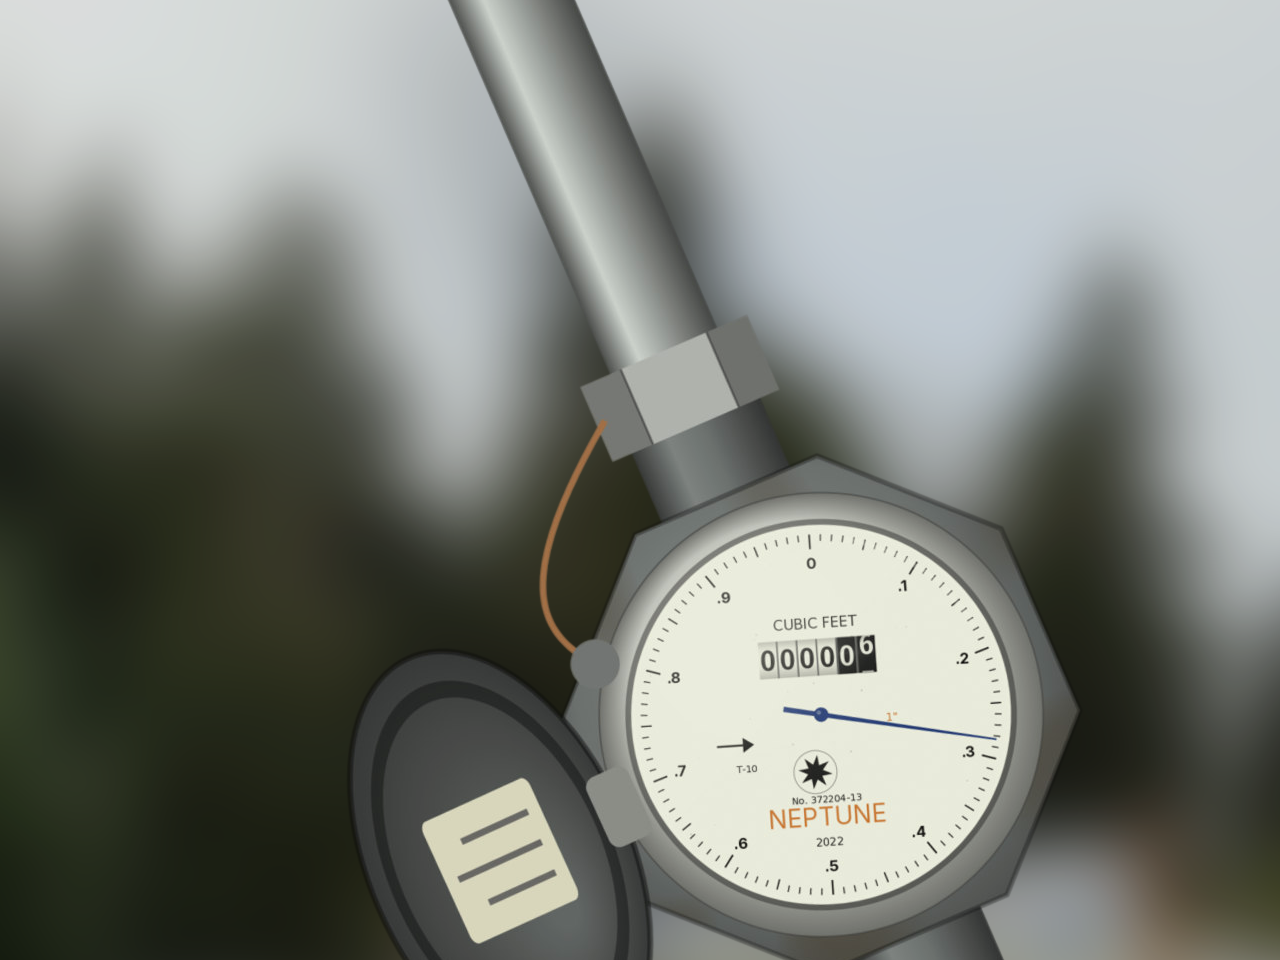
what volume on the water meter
6.28 ft³
